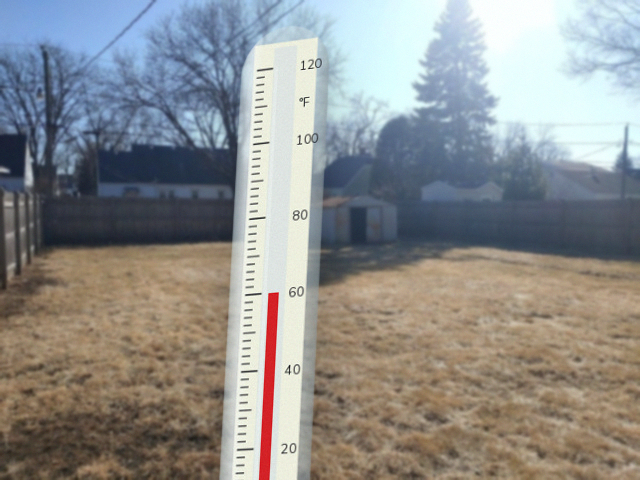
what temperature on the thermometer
60 °F
